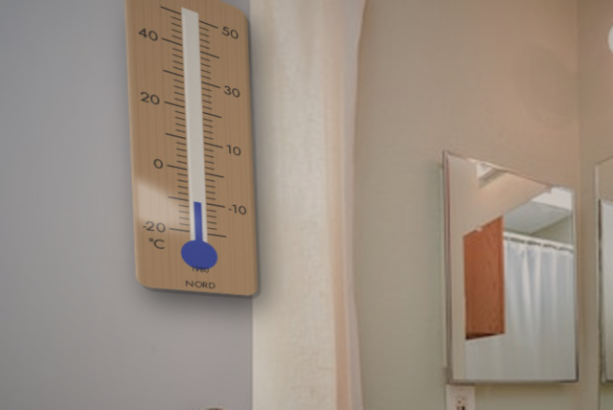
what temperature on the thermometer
-10 °C
